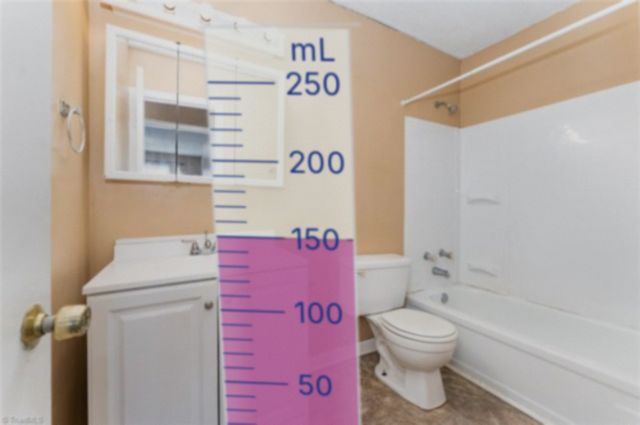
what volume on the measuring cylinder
150 mL
